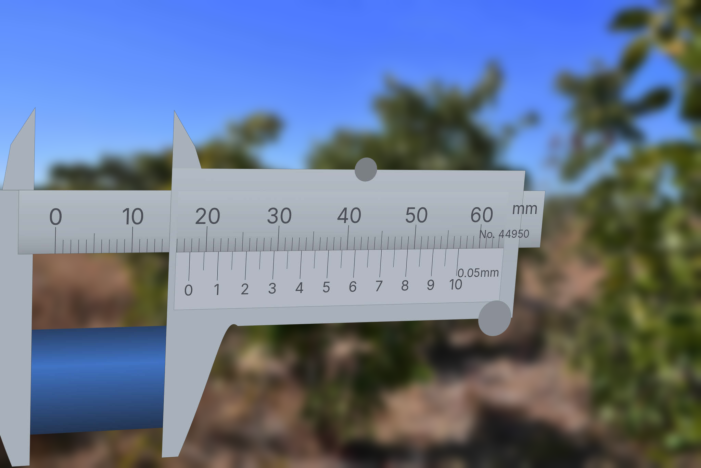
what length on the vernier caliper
17.8 mm
